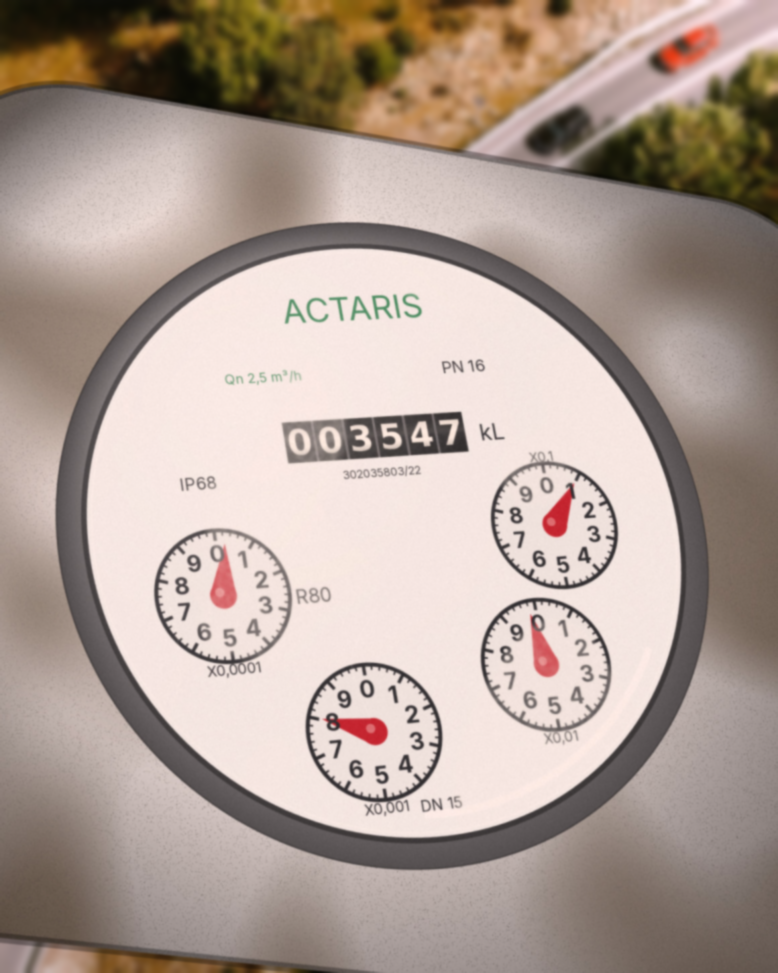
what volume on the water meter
3547.0980 kL
